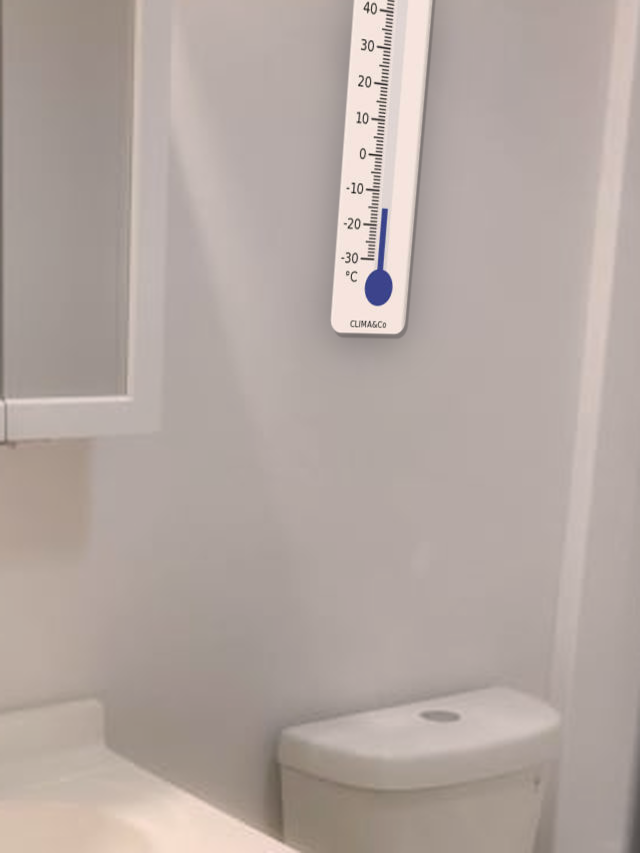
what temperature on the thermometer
-15 °C
